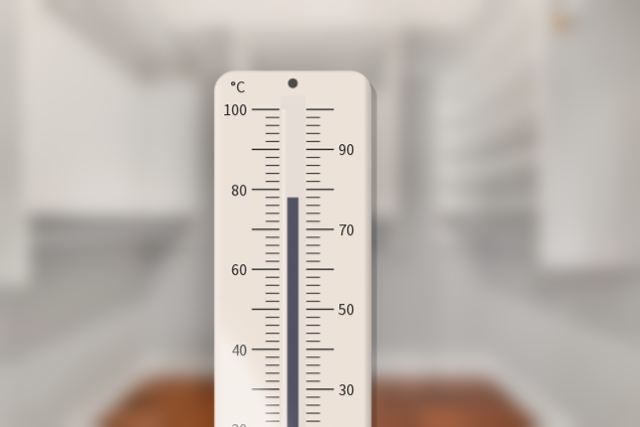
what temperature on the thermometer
78 °C
